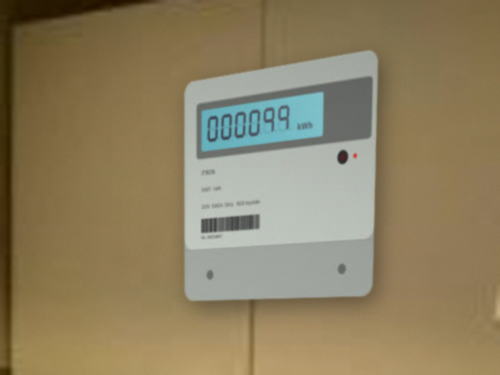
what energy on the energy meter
99 kWh
